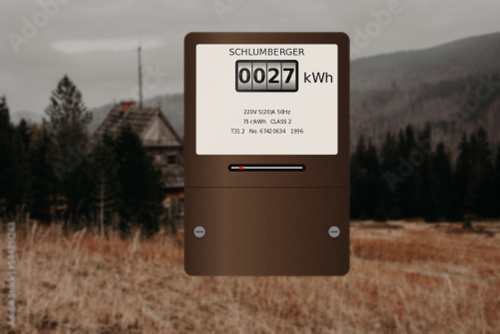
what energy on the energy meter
27 kWh
